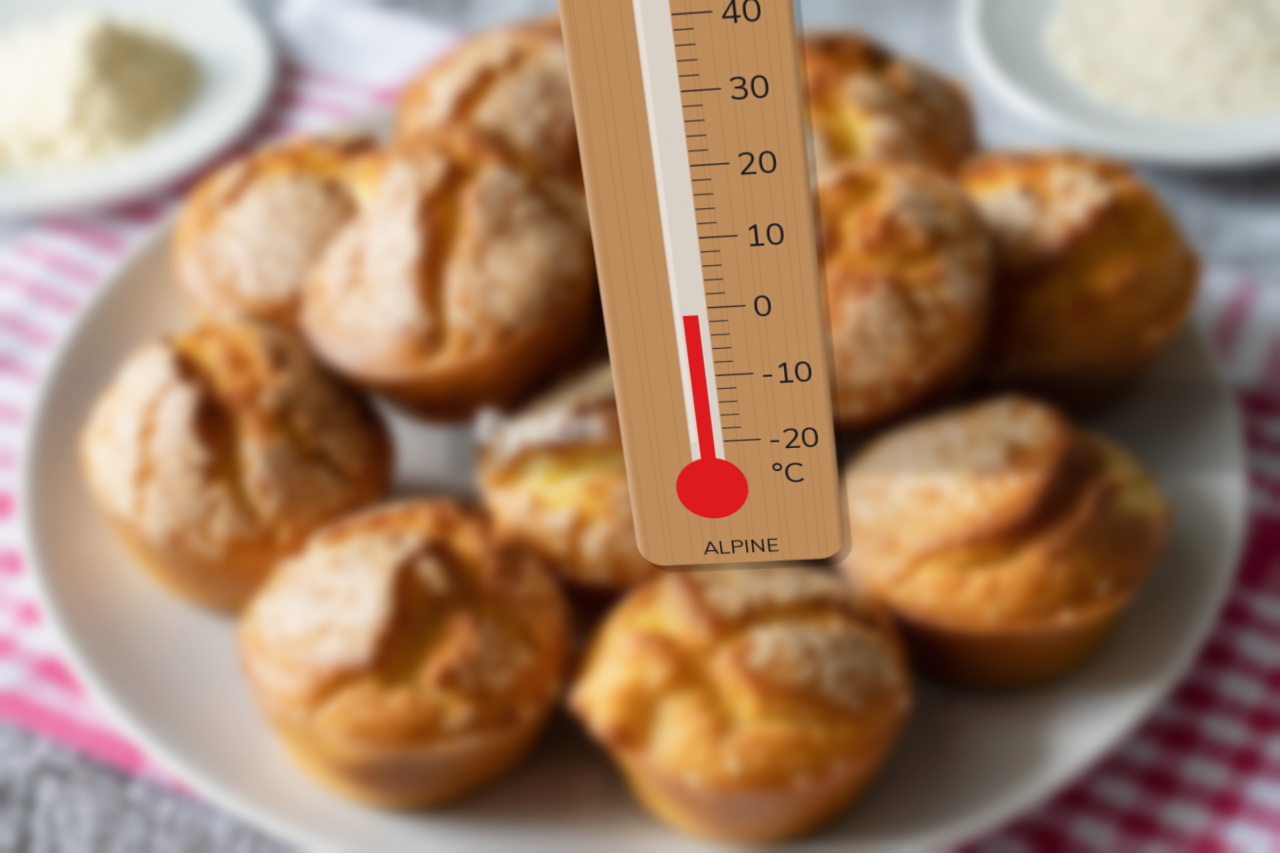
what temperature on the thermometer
-1 °C
